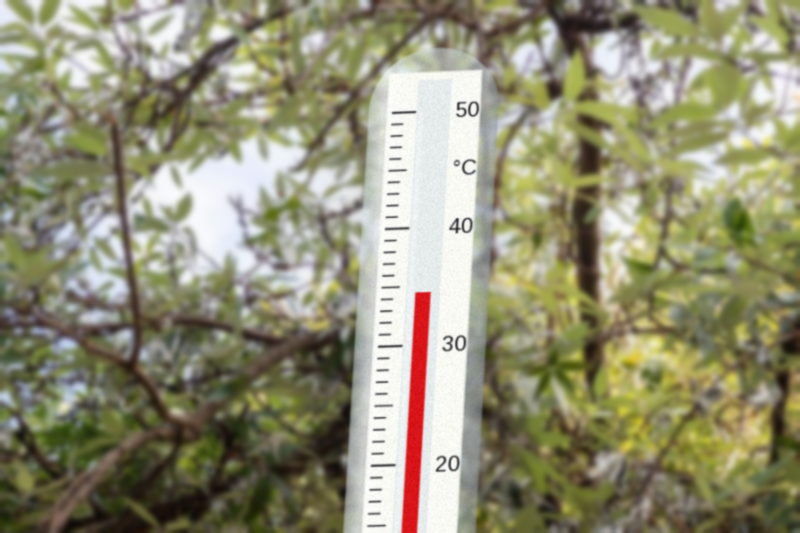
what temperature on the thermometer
34.5 °C
